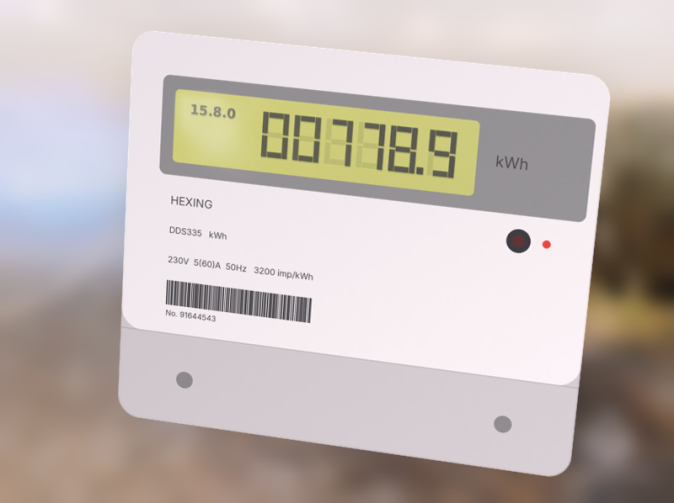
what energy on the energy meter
778.9 kWh
